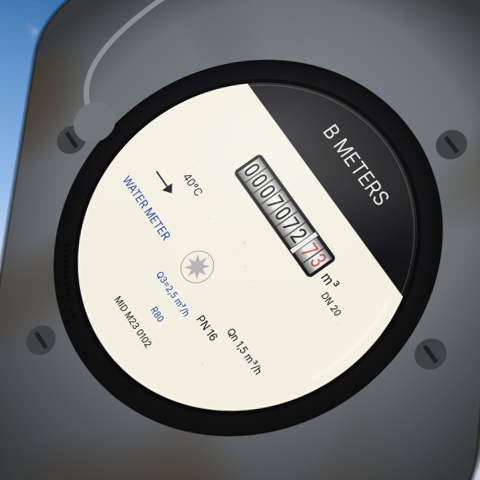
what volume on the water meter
7072.73 m³
